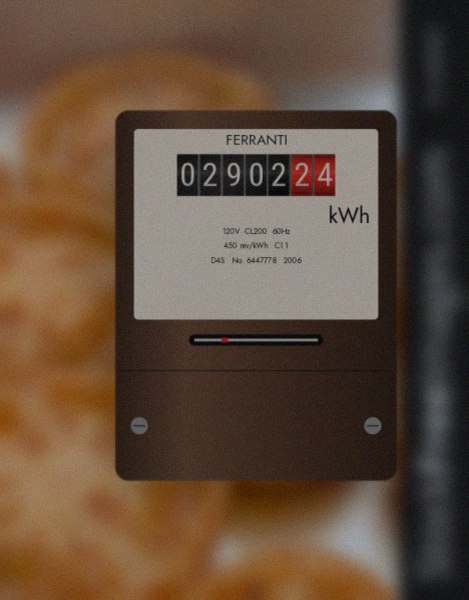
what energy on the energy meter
2902.24 kWh
